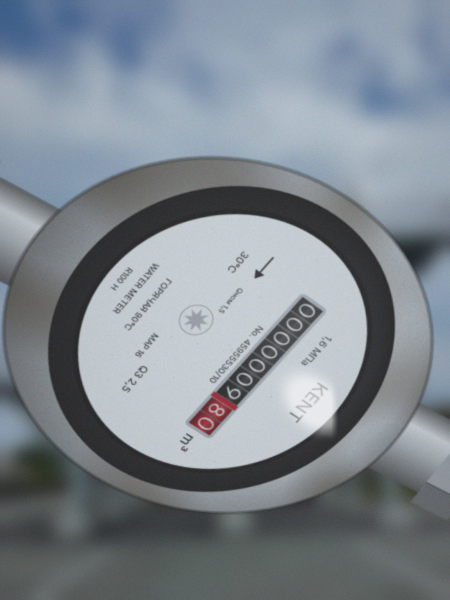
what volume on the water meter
9.80 m³
